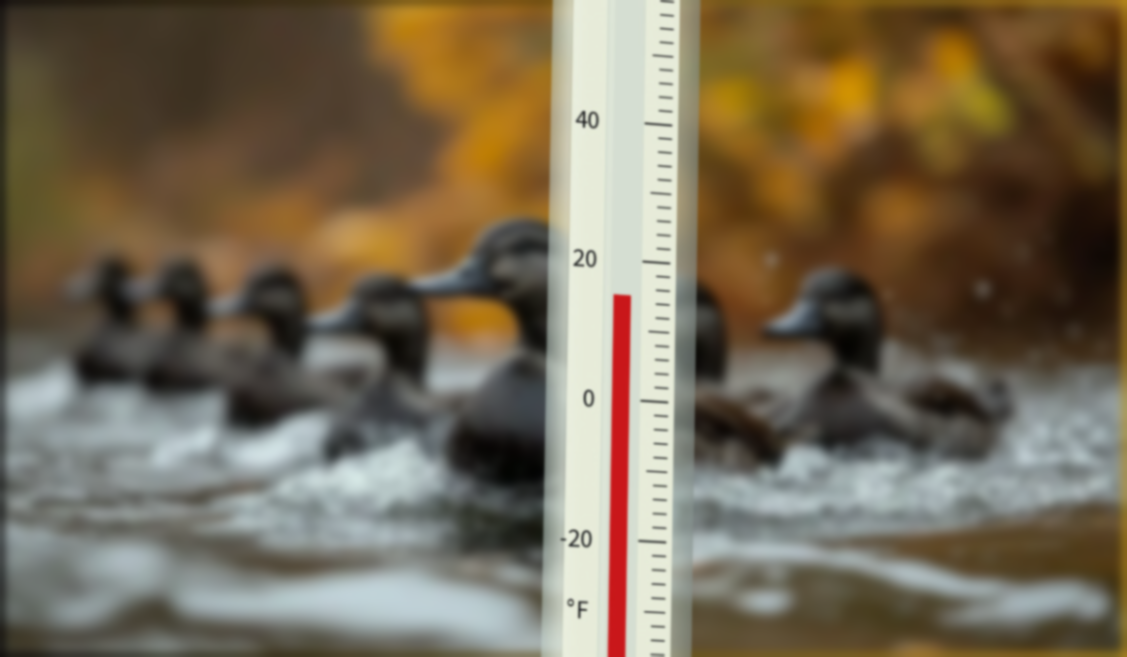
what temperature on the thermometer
15 °F
